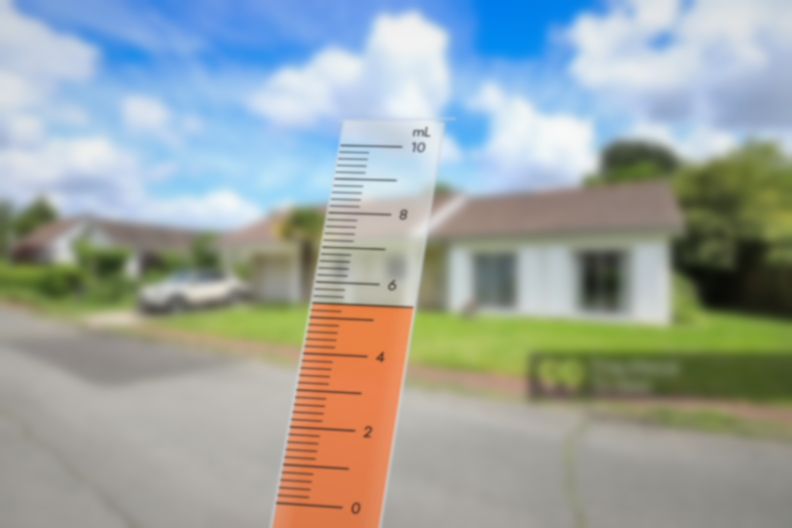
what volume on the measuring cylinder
5.4 mL
